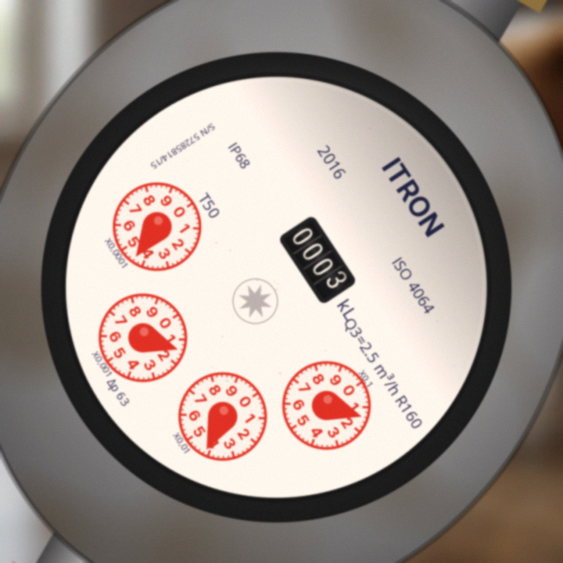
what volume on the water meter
3.1414 kL
